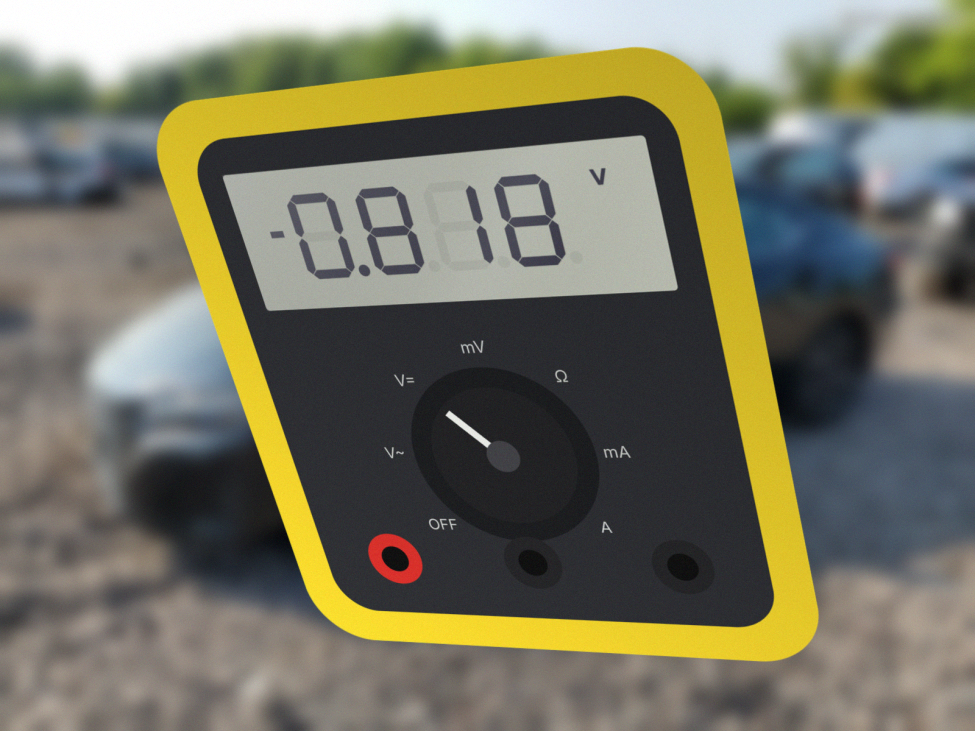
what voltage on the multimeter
-0.818 V
